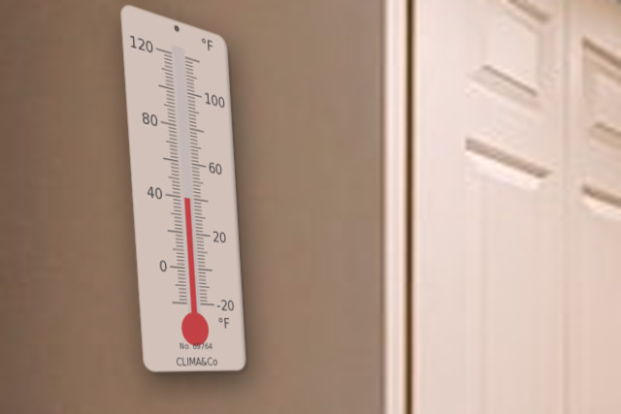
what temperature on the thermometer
40 °F
